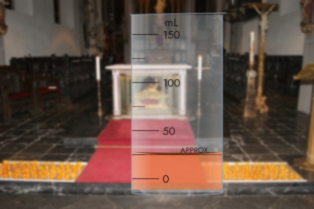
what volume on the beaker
25 mL
